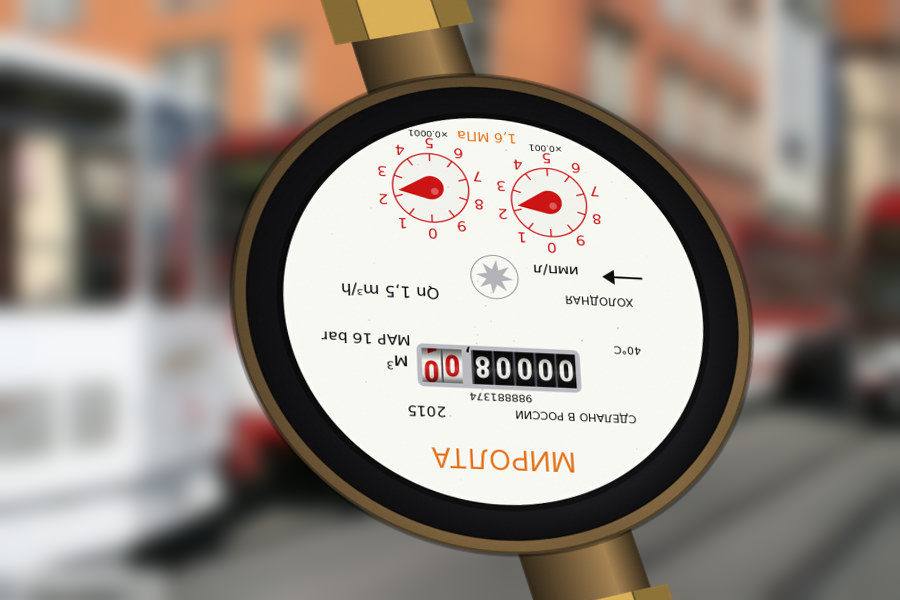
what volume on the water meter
8.0022 m³
